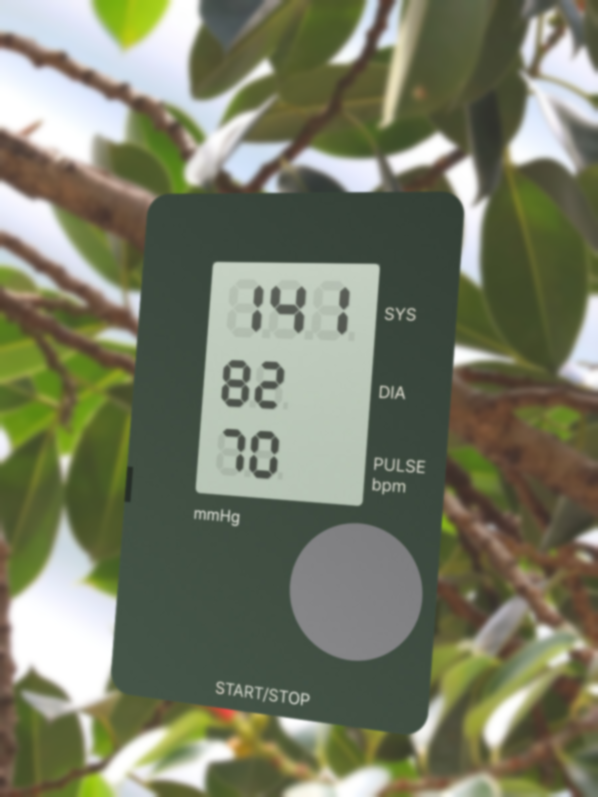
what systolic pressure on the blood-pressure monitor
141 mmHg
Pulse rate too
70 bpm
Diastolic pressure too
82 mmHg
